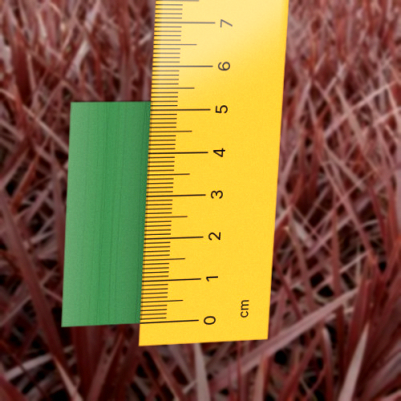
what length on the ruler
5.2 cm
